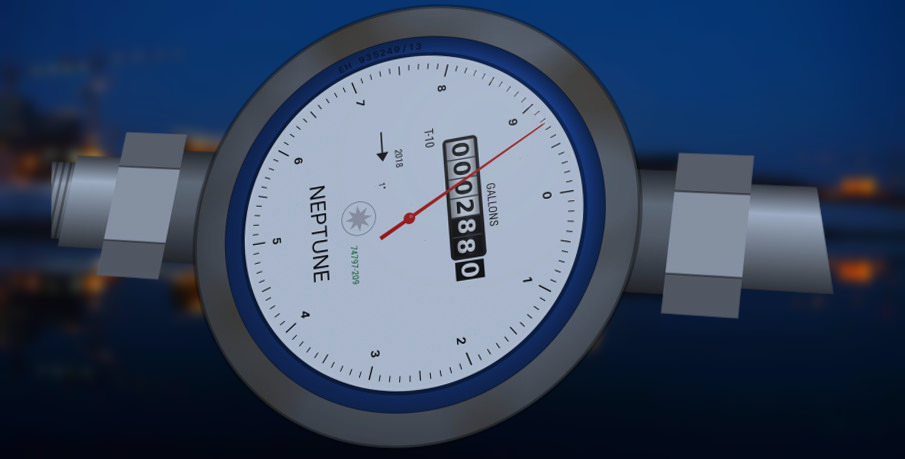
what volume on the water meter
2879.2 gal
